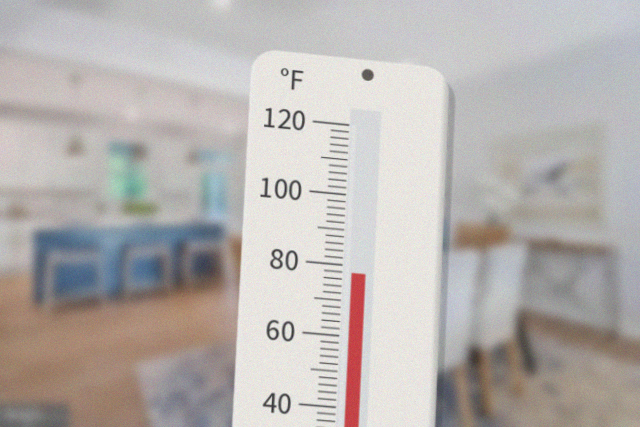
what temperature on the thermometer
78 °F
